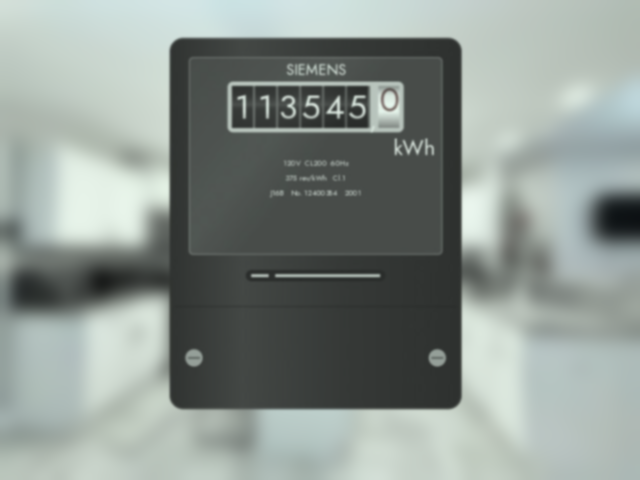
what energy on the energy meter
113545.0 kWh
